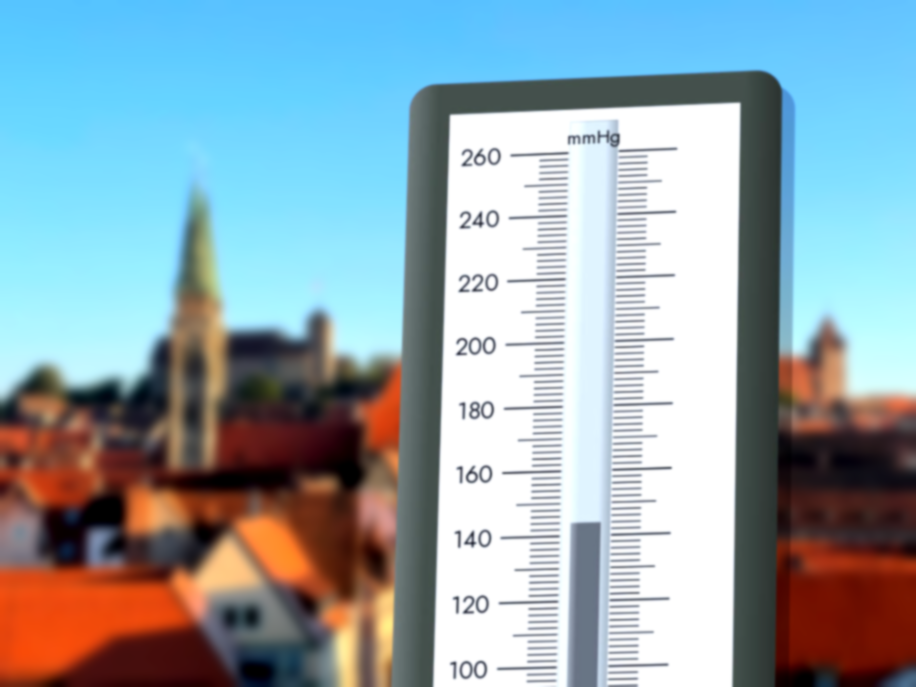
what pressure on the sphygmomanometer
144 mmHg
